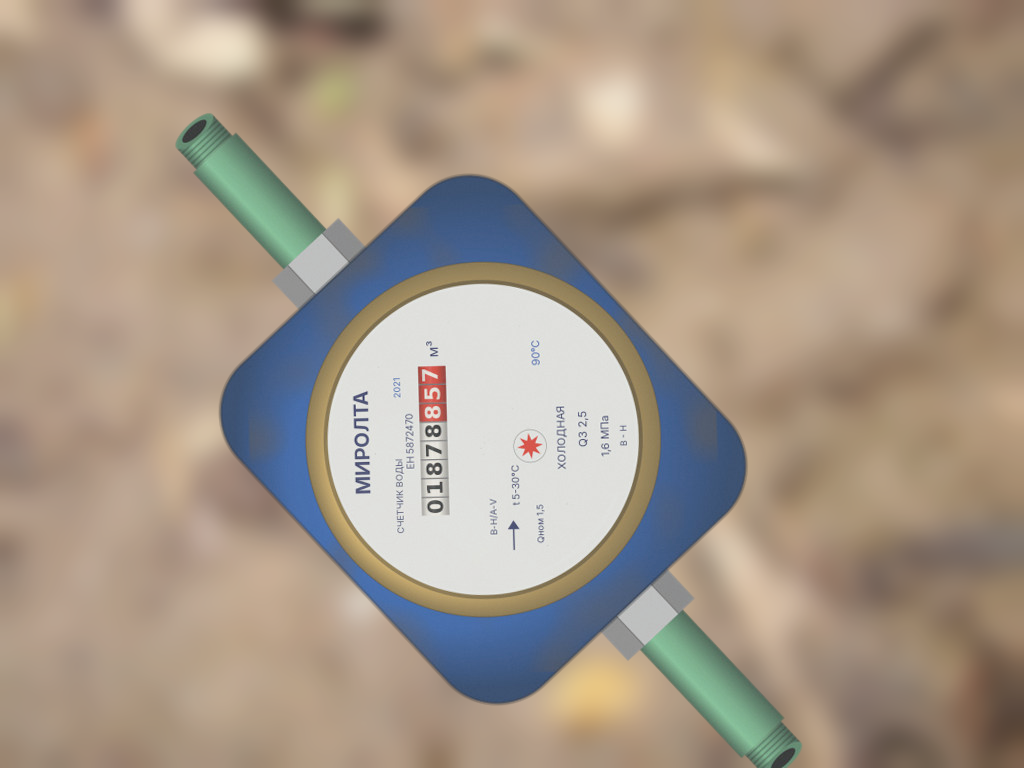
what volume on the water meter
1878.857 m³
